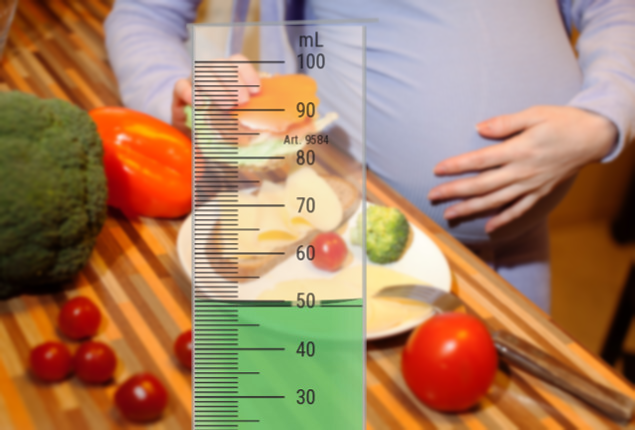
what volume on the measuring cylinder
49 mL
